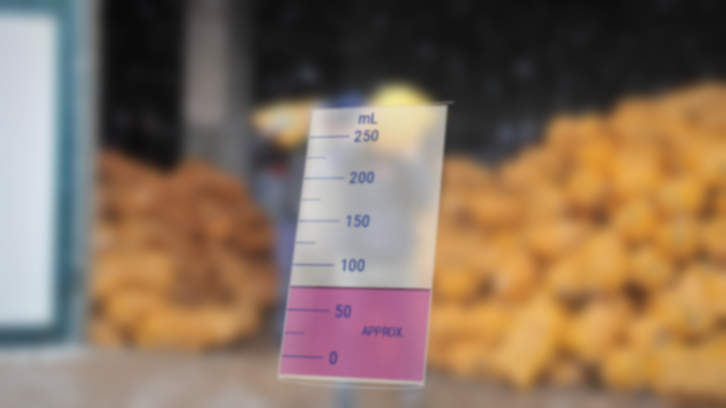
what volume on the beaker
75 mL
